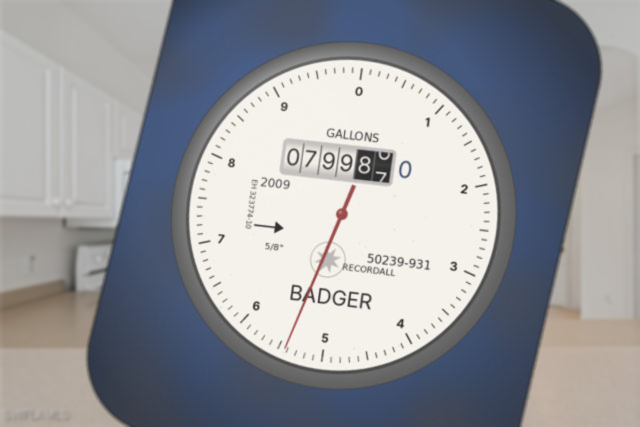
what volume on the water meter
799865.4 gal
